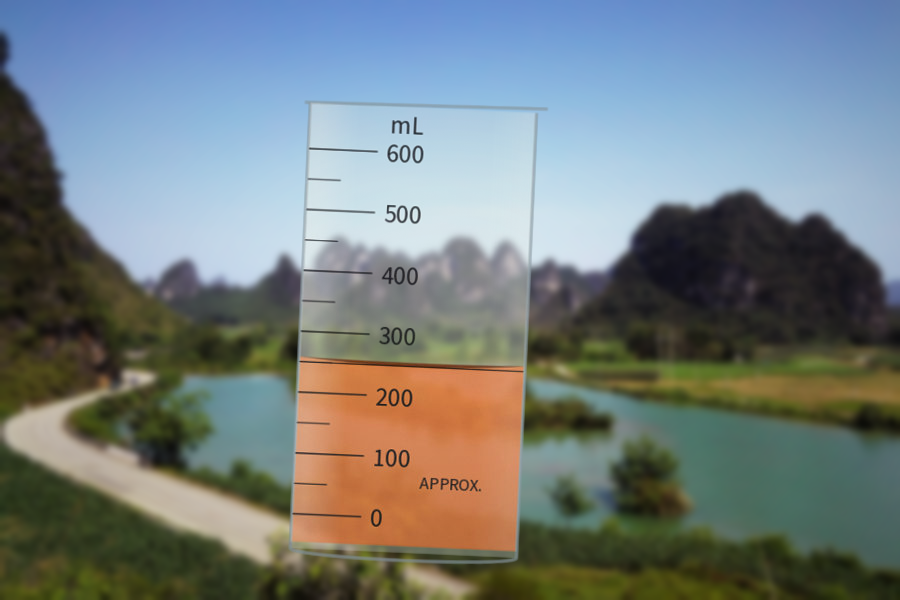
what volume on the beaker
250 mL
